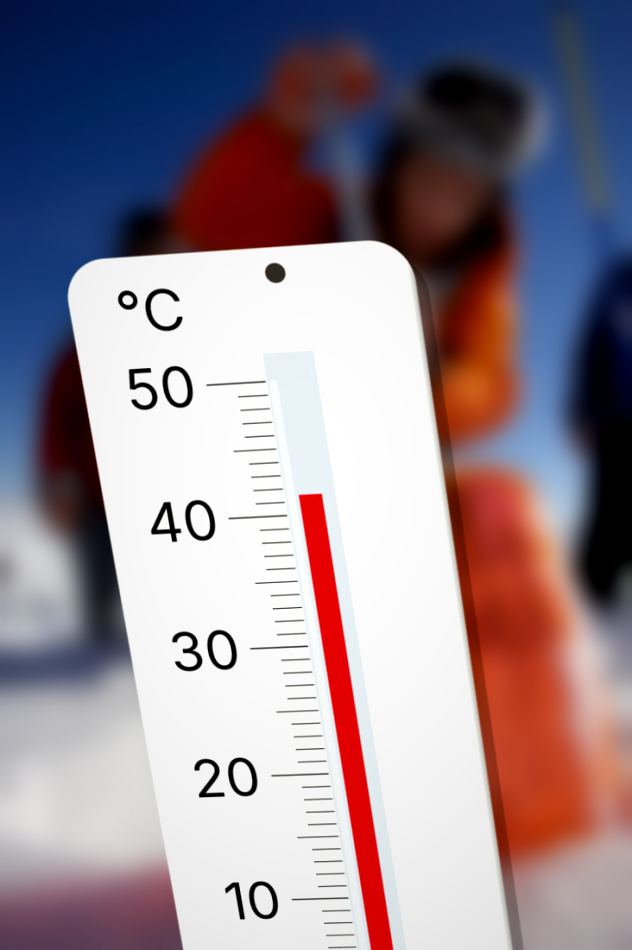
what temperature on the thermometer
41.5 °C
